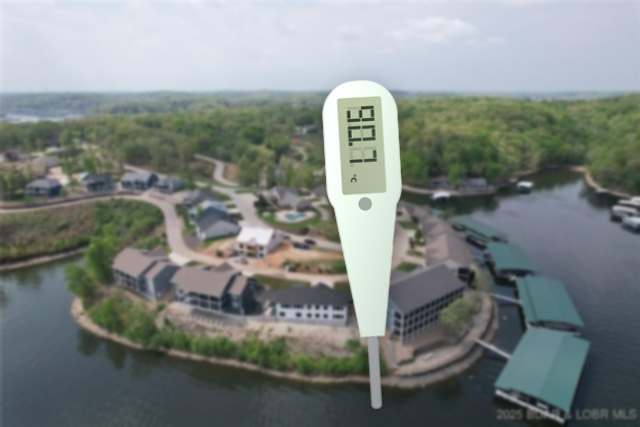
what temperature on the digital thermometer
90.7 °C
